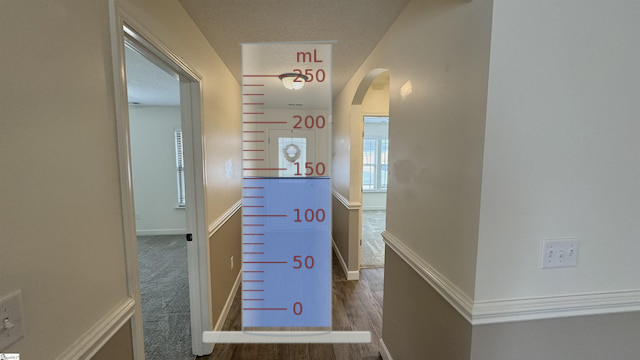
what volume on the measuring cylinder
140 mL
